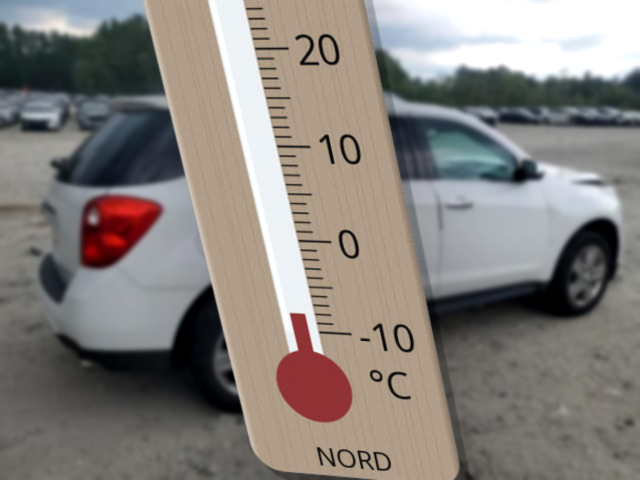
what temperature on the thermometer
-8 °C
